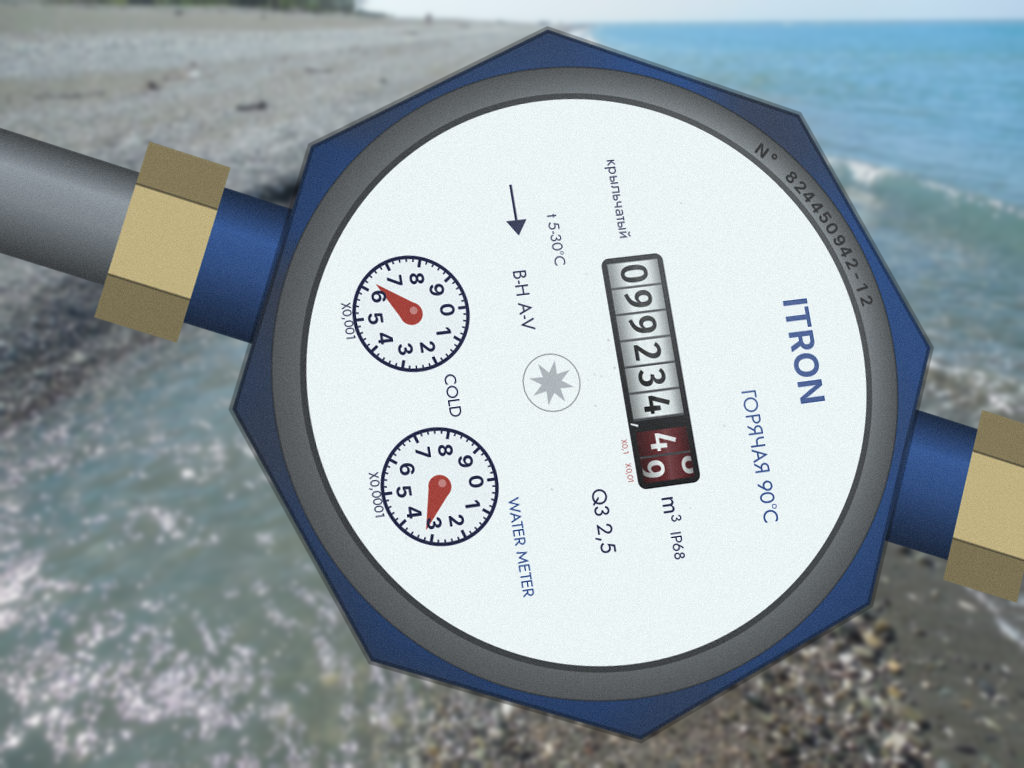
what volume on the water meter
99234.4863 m³
